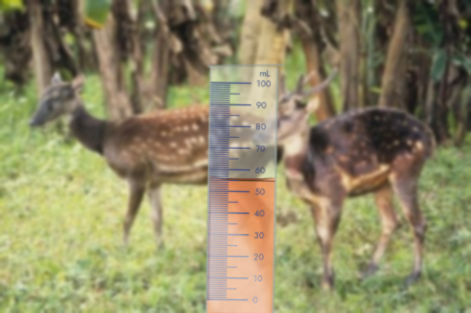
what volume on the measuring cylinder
55 mL
